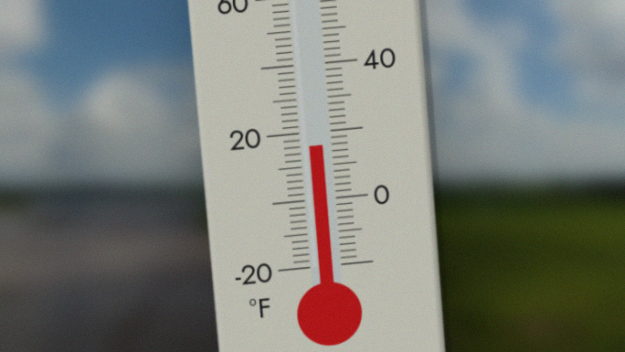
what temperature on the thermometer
16 °F
